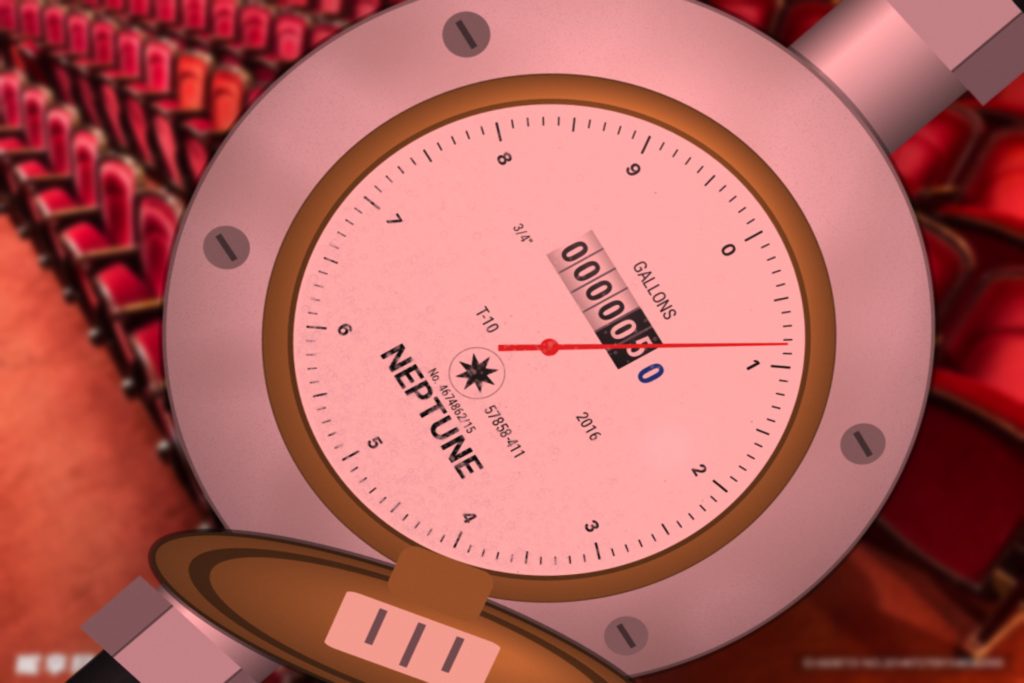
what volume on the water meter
50.8 gal
